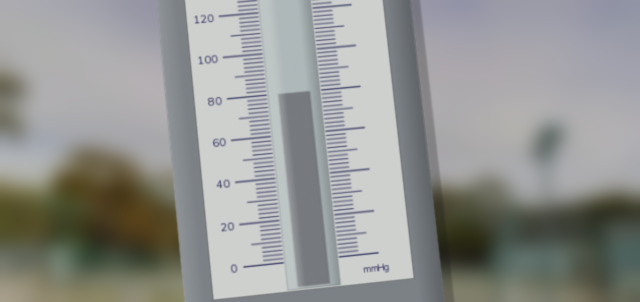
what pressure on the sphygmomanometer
80 mmHg
